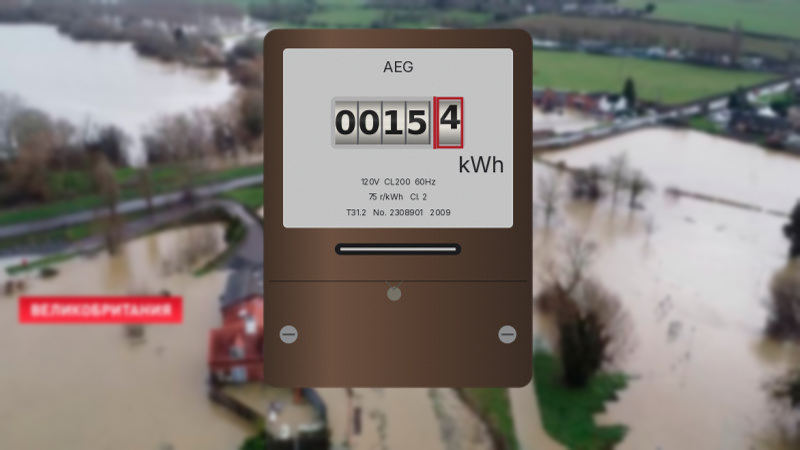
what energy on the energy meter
15.4 kWh
